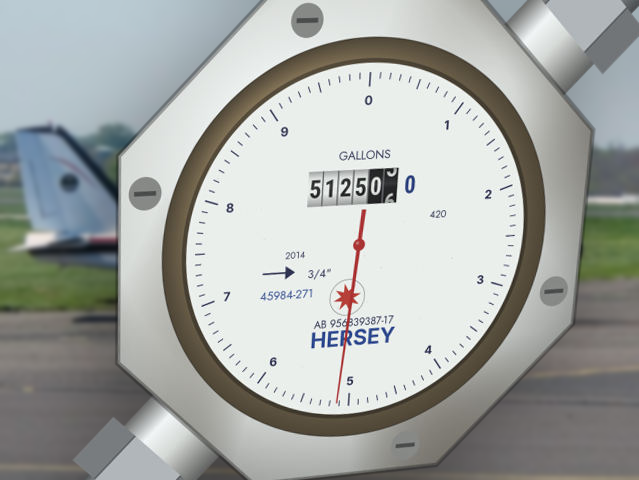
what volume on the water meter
5125055.1 gal
